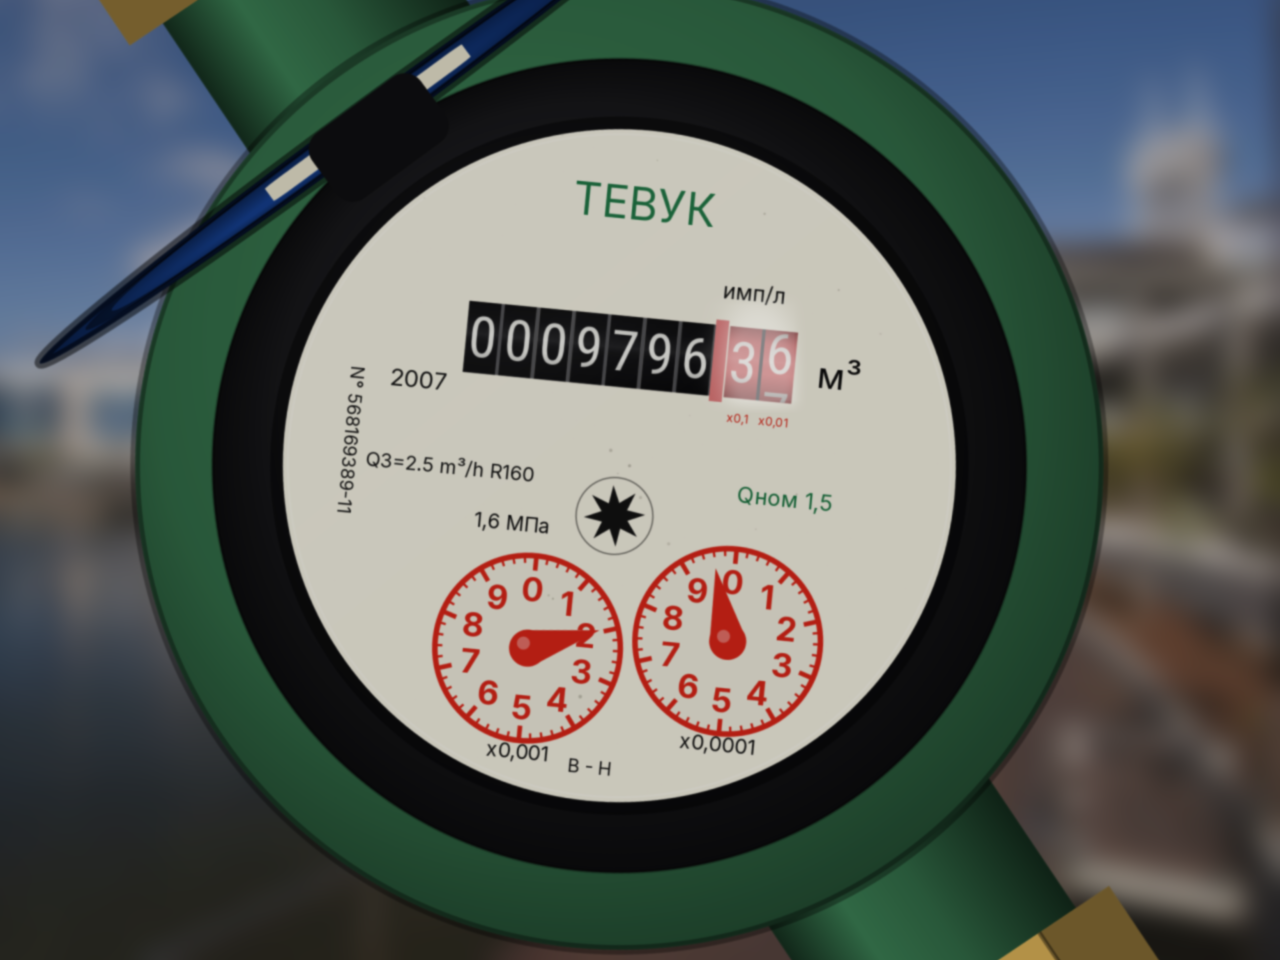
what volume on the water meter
9796.3619 m³
